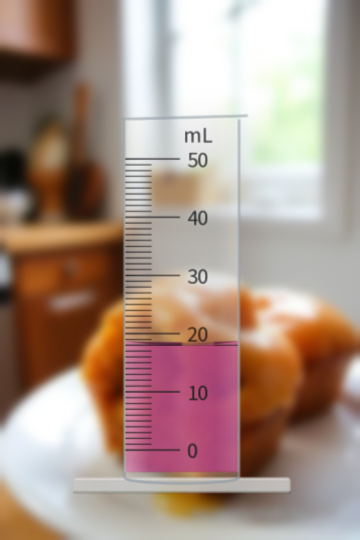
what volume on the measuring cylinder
18 mL
